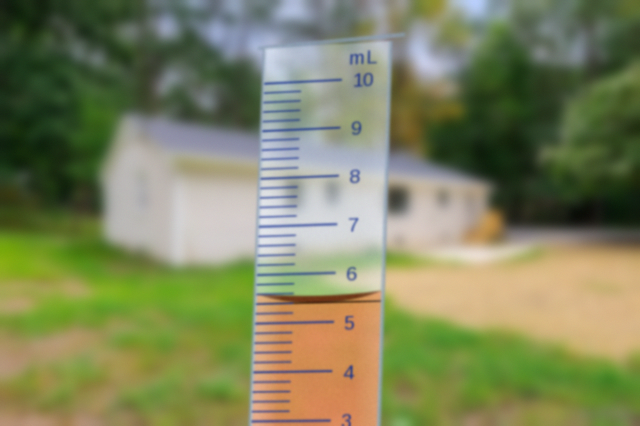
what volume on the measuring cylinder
5.4 mL
